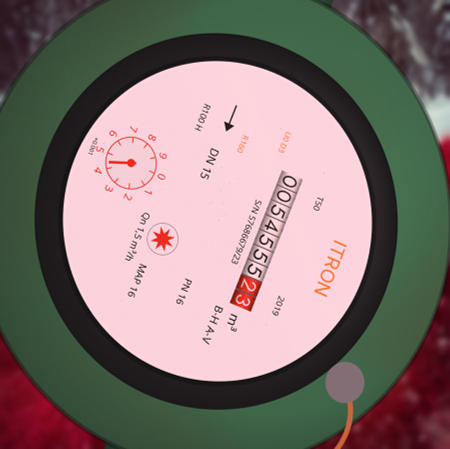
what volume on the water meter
54555.234 m³
